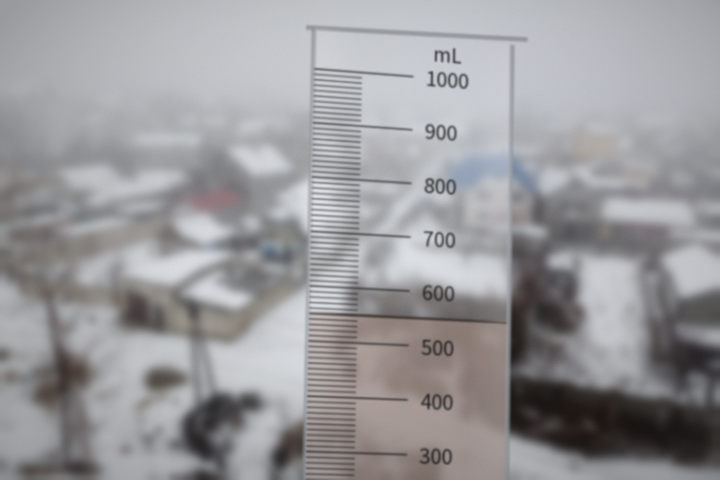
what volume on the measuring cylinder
550 mL
